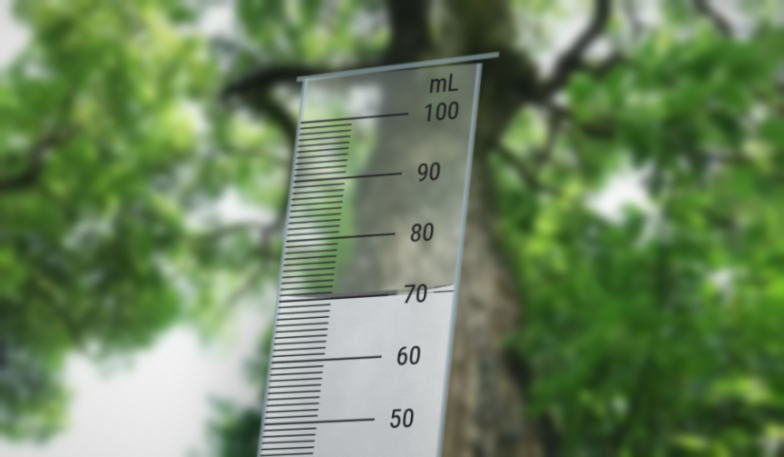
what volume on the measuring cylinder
70 mL
